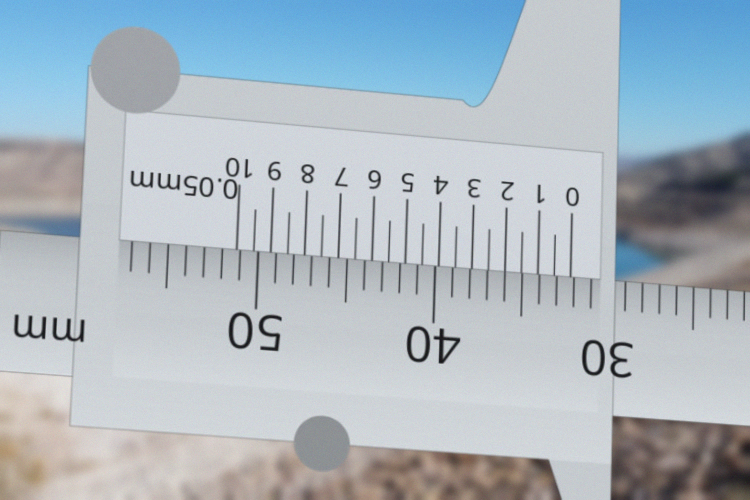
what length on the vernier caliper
32.2 mm
